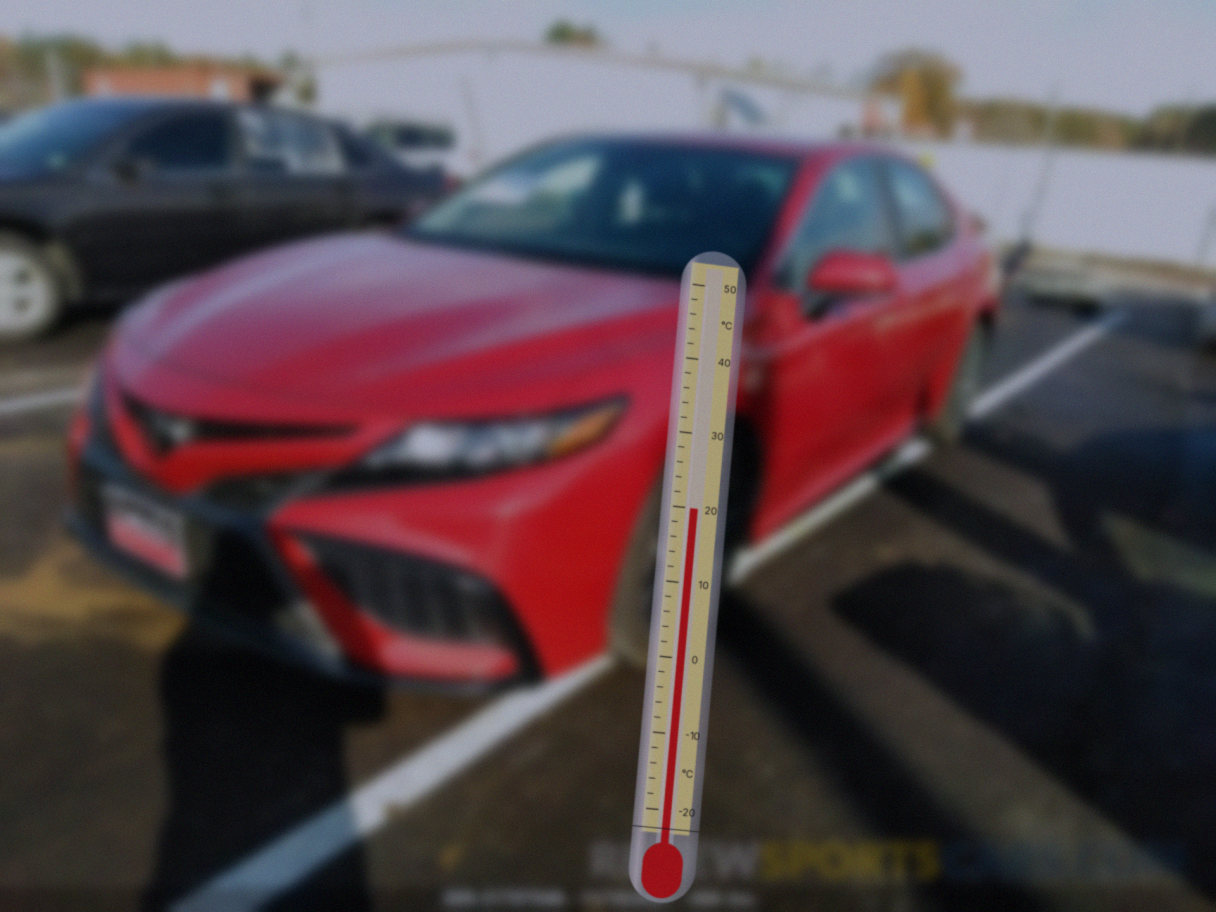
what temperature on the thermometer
20 °C
